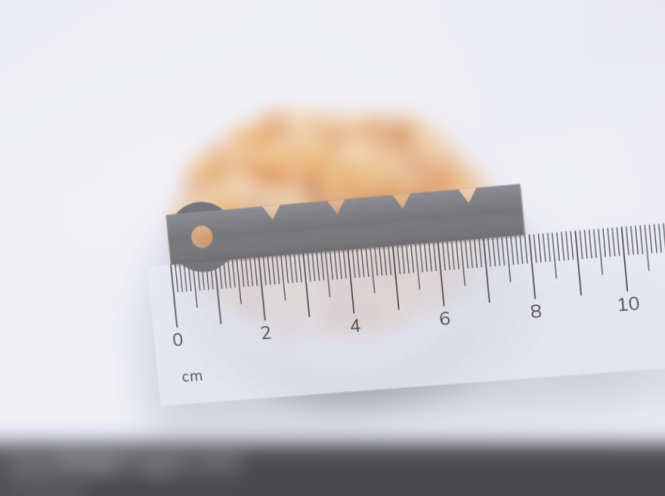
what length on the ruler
7.9 cm
